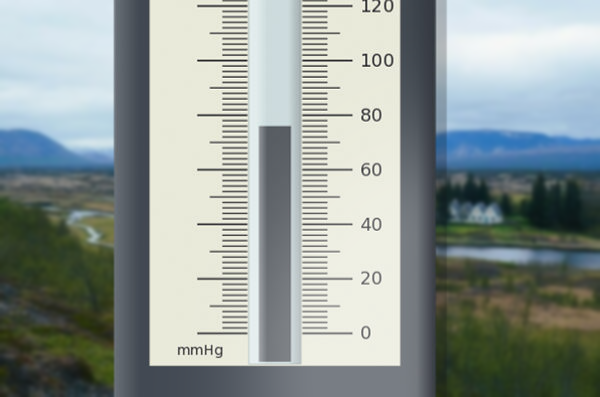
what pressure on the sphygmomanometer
76 mmHg
